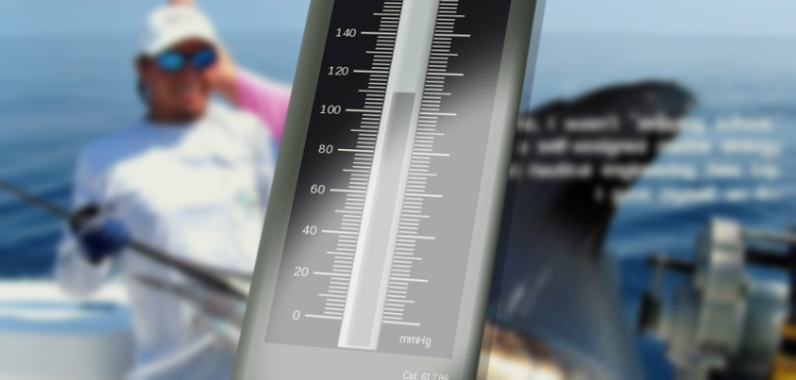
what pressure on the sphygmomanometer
110 mmHg
